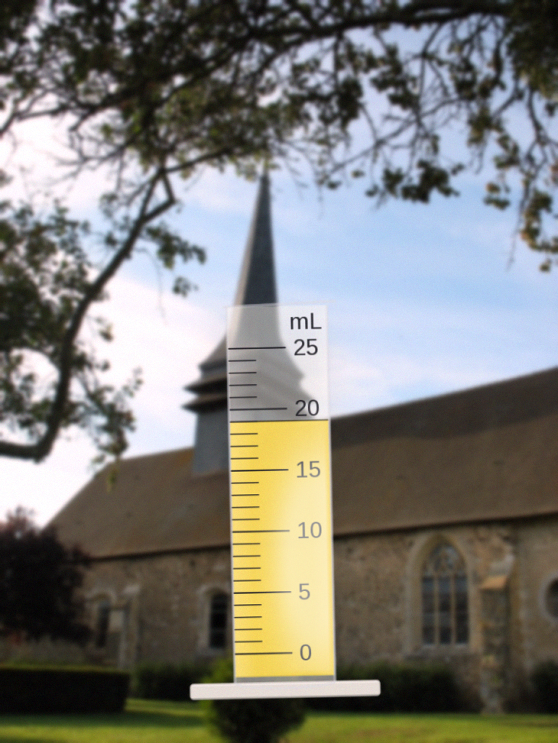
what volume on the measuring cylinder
19 mL
